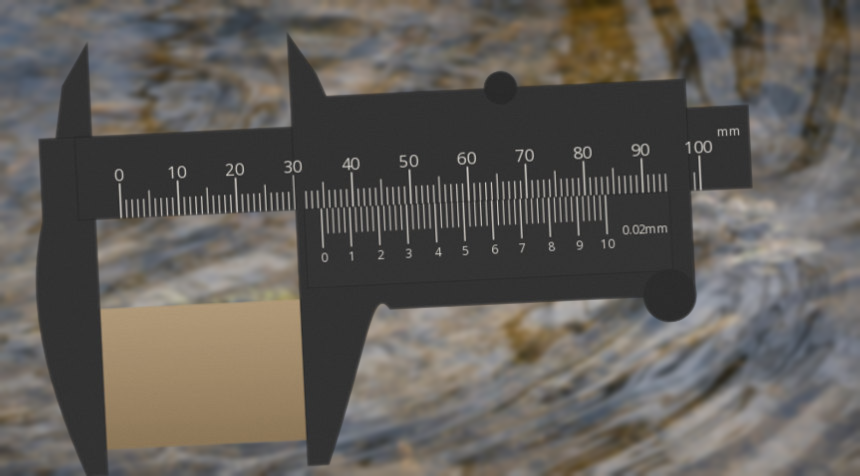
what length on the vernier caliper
34.5 mm
